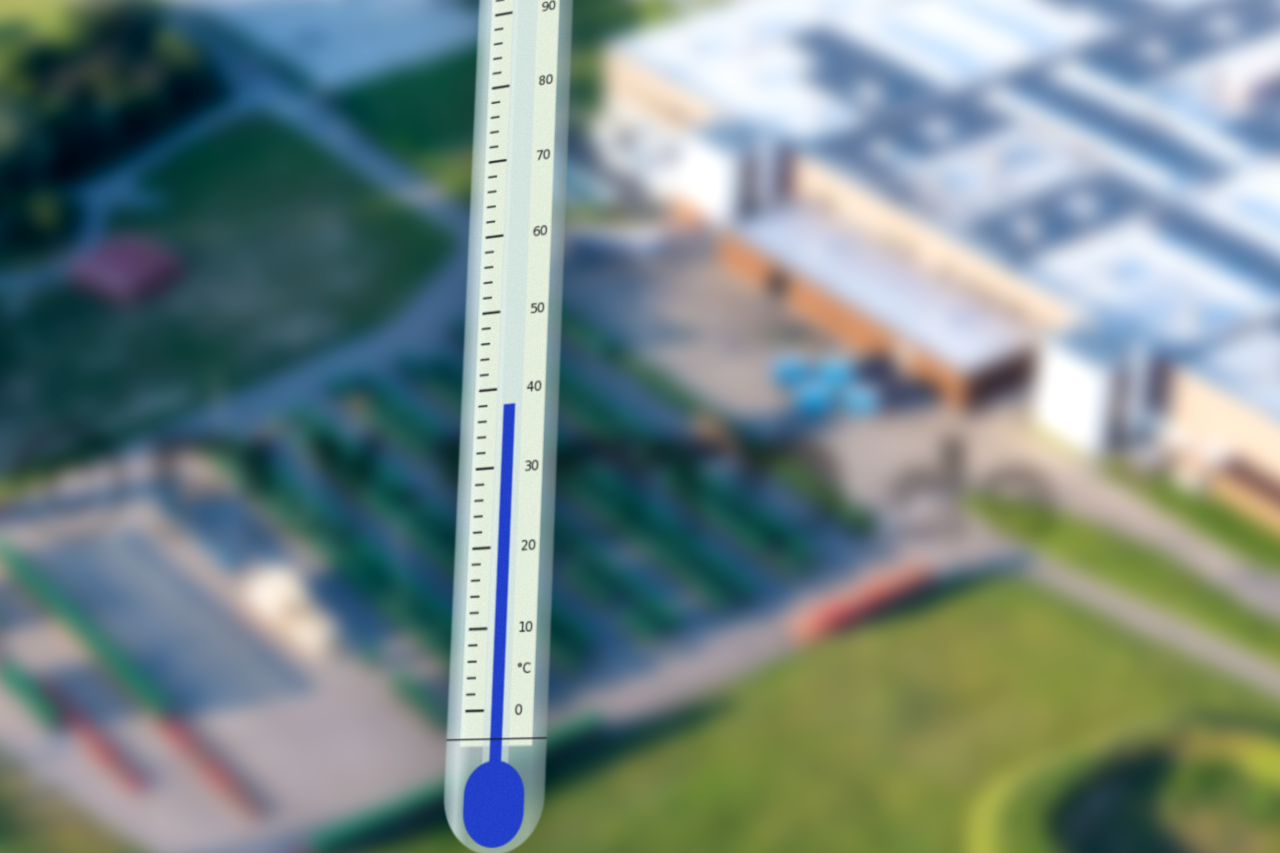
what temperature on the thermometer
38 °C
